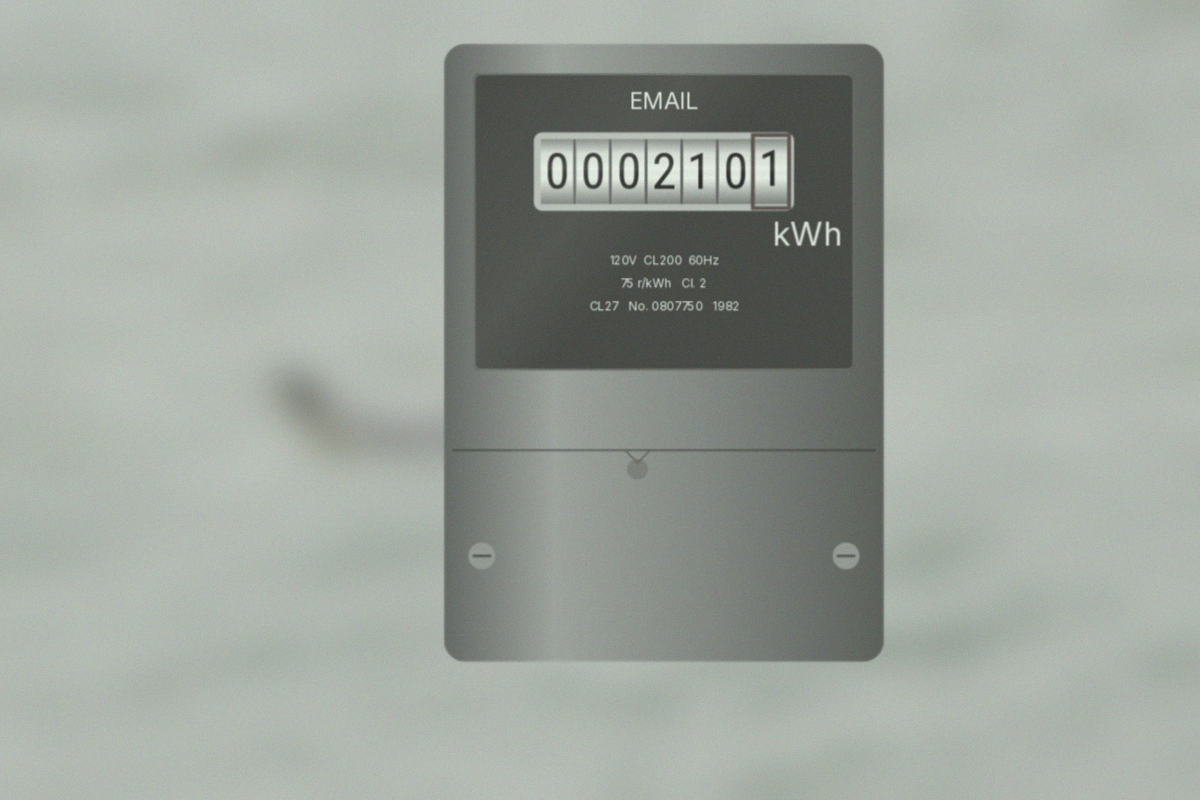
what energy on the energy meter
210.1 kWh
